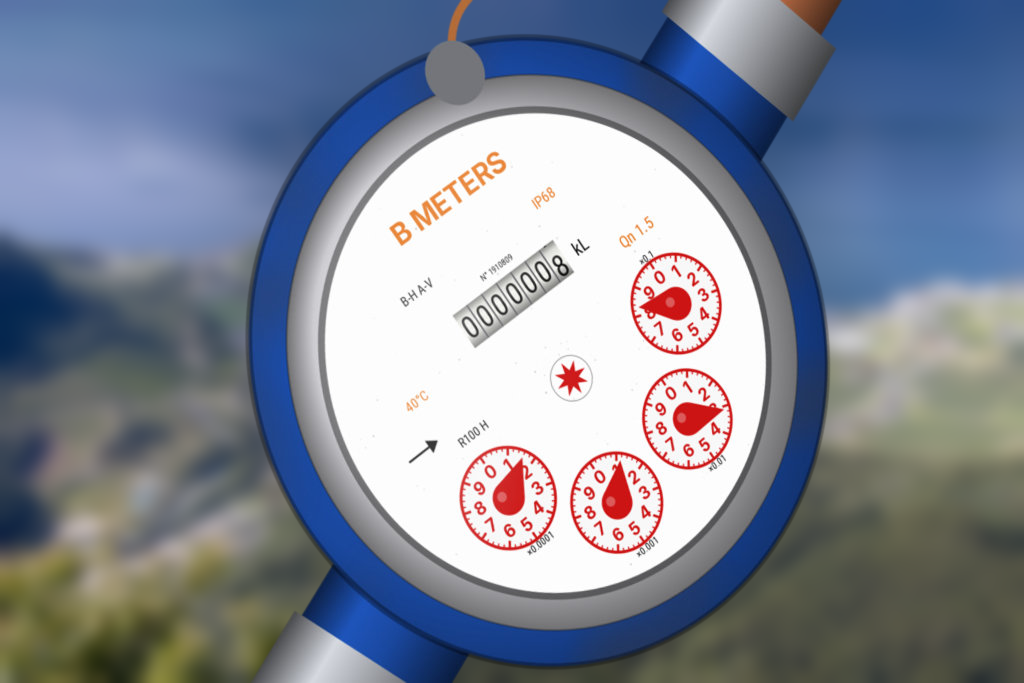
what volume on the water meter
7.8311 kL
